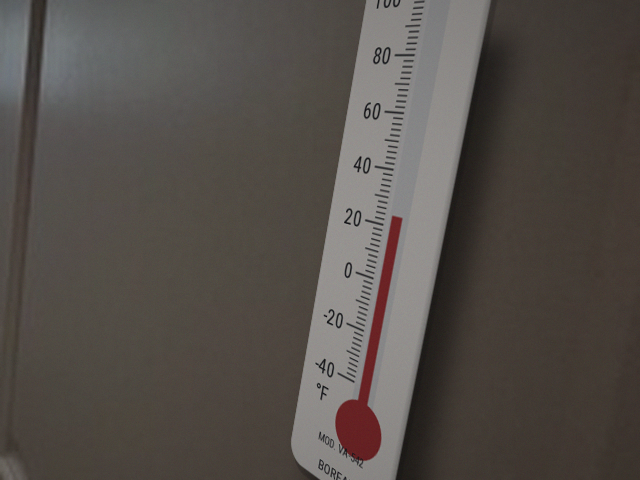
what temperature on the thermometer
24 °F
